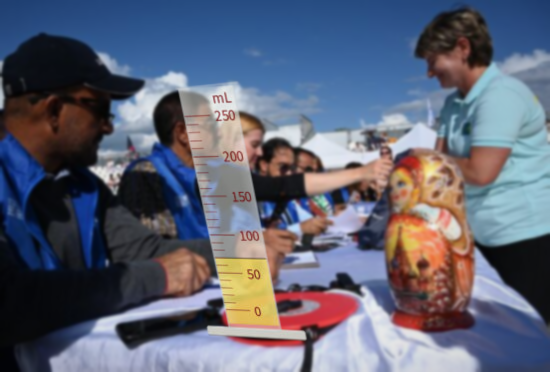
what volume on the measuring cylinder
70 mL
